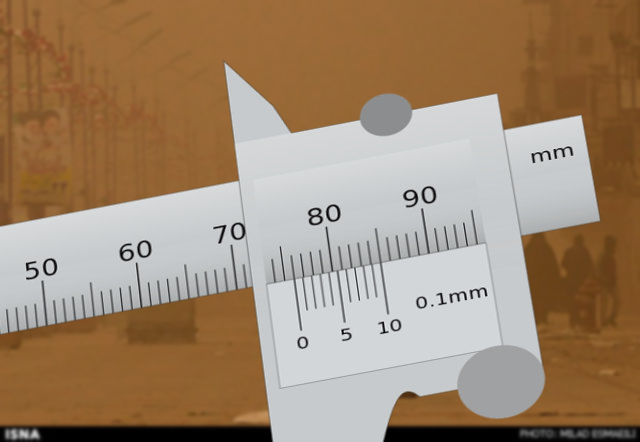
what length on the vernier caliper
76.0 mm
